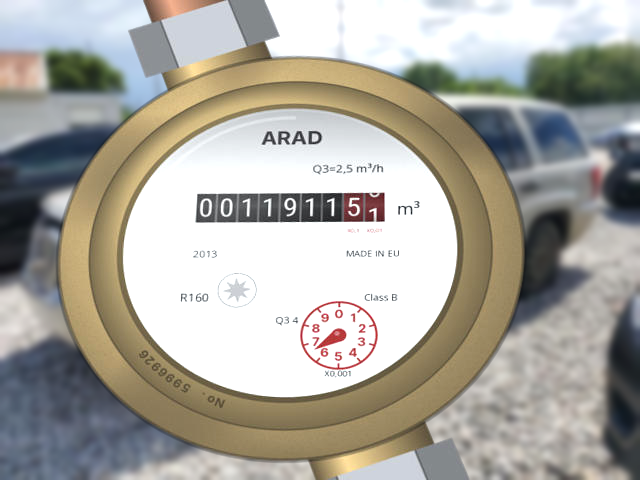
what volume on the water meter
11911.506 m³
